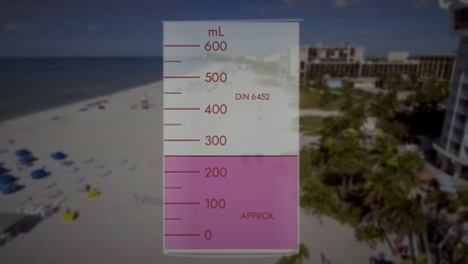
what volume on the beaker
250 mL
